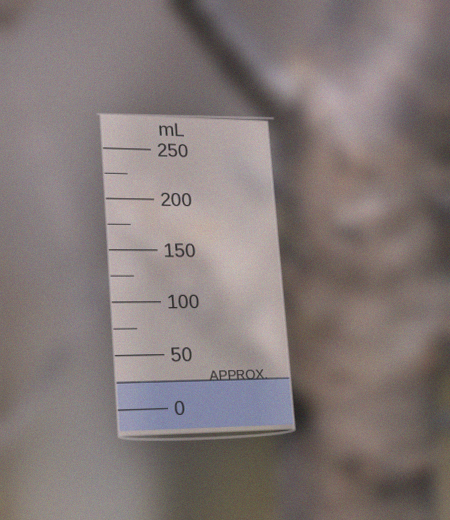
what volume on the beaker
25 mL
